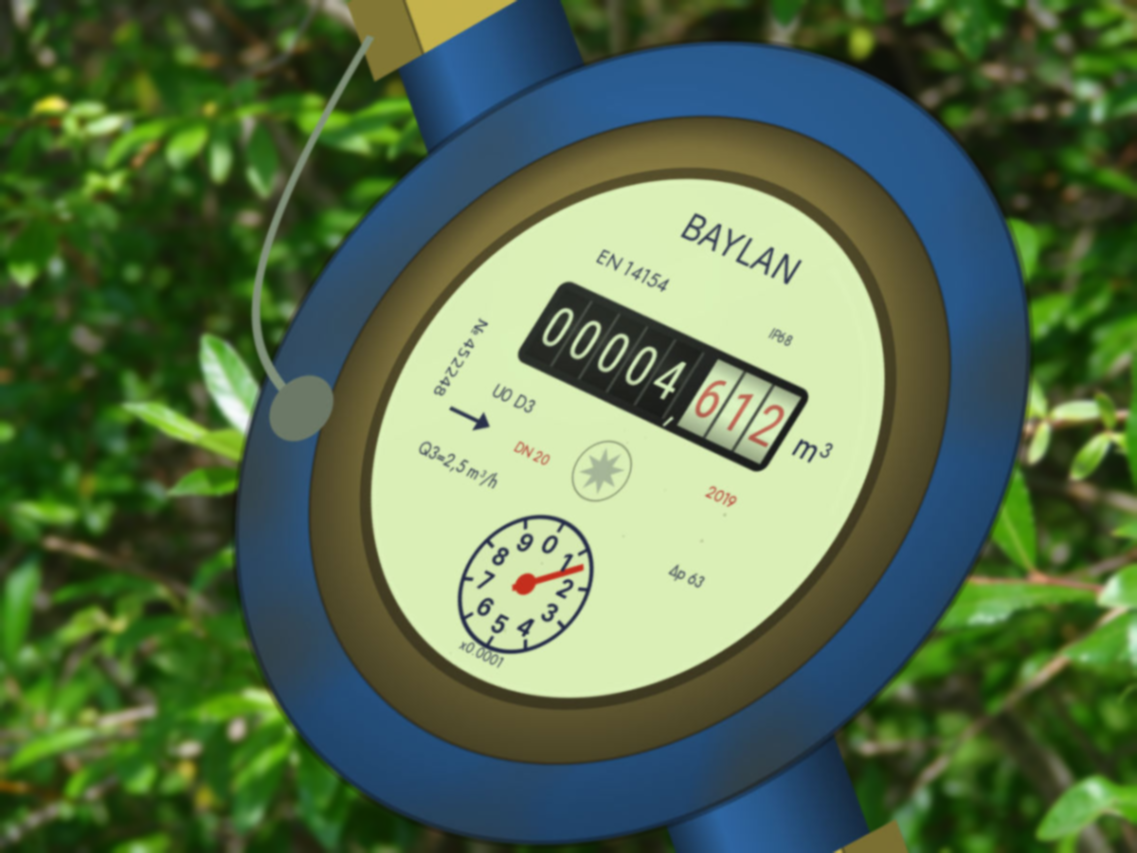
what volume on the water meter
4.6121 m³
